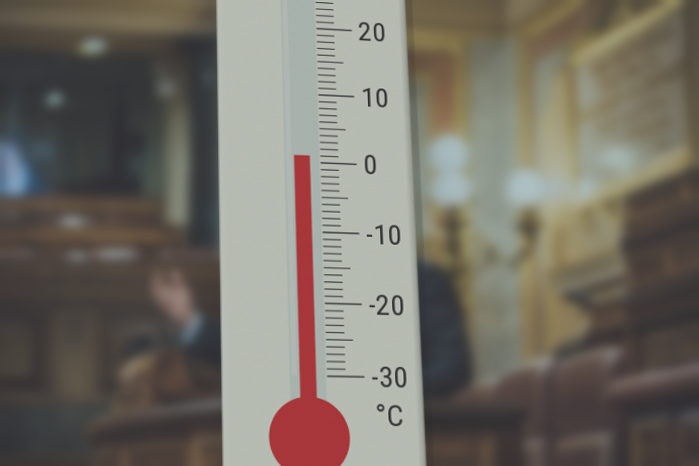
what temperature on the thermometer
1 °C
